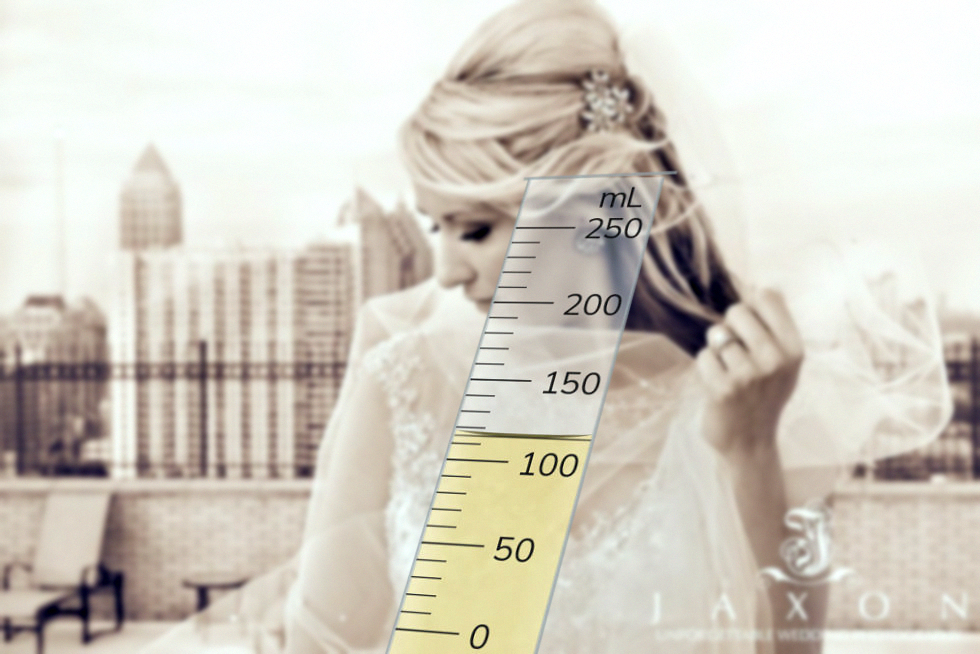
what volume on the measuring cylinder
115 mL
